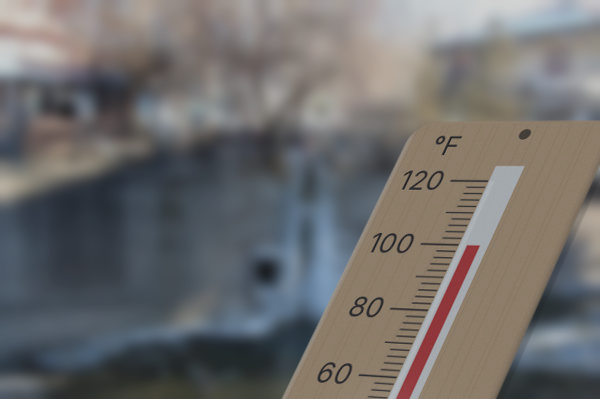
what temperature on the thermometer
100 °F
